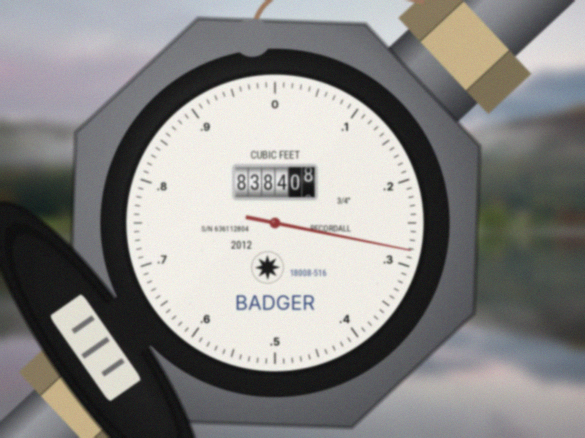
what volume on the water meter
838408.28 ft³
